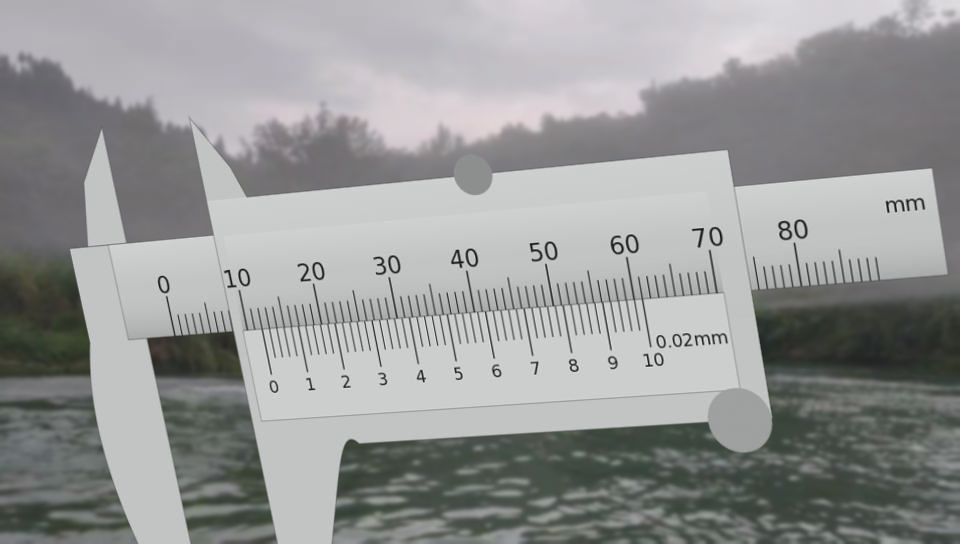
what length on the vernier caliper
12.0 mm
